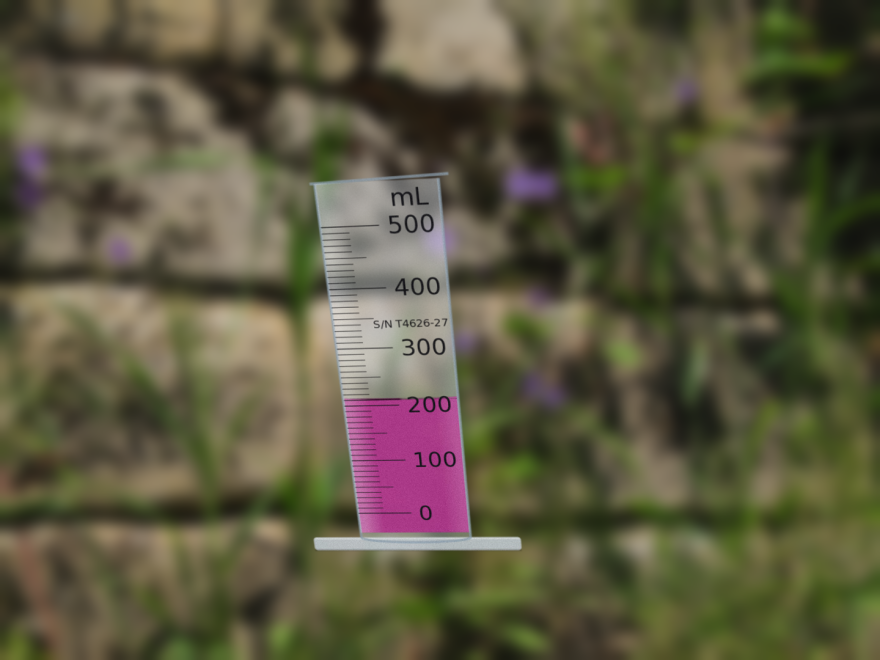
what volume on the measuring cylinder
210 mL
